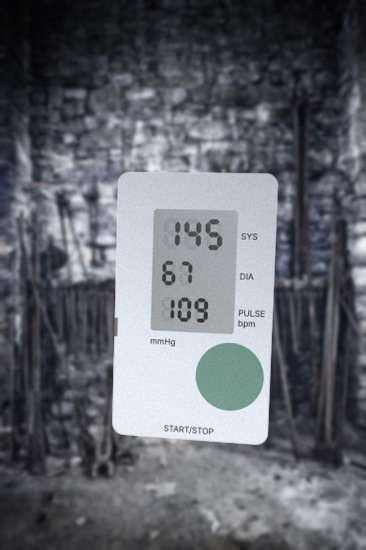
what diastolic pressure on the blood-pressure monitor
67 mmHg
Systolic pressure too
145 mmHg
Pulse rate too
109 bpm
